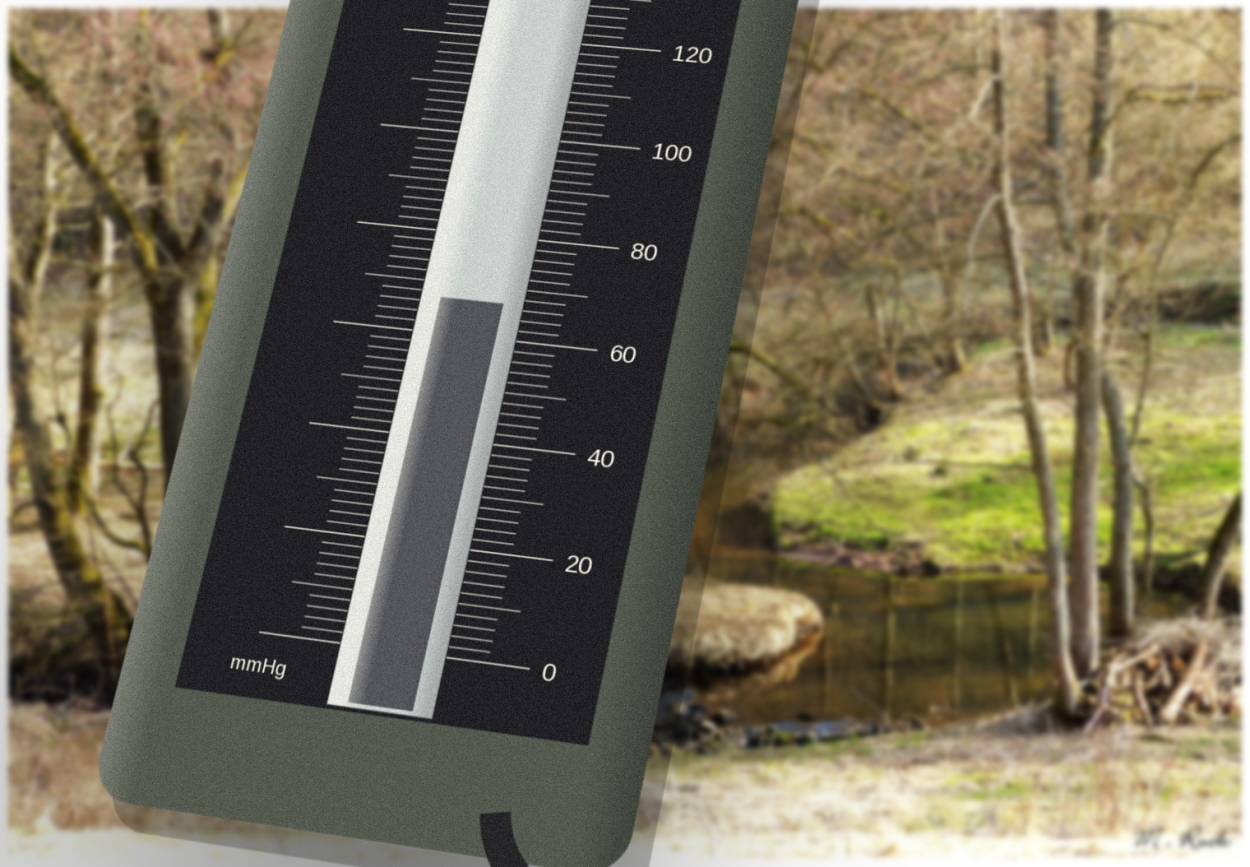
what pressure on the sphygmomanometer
67 mmHg
